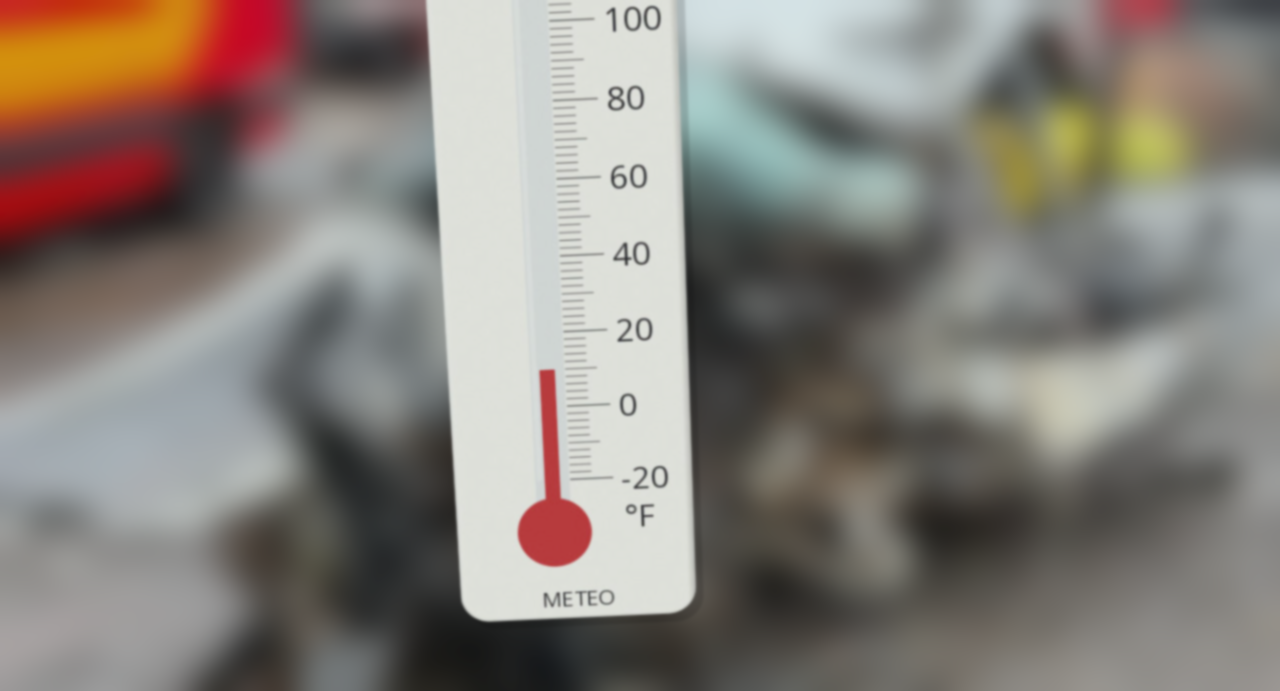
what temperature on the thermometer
10 °F
